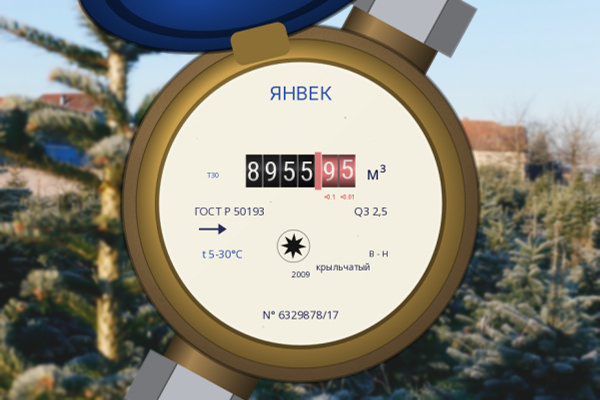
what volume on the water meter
8955.95 m³
